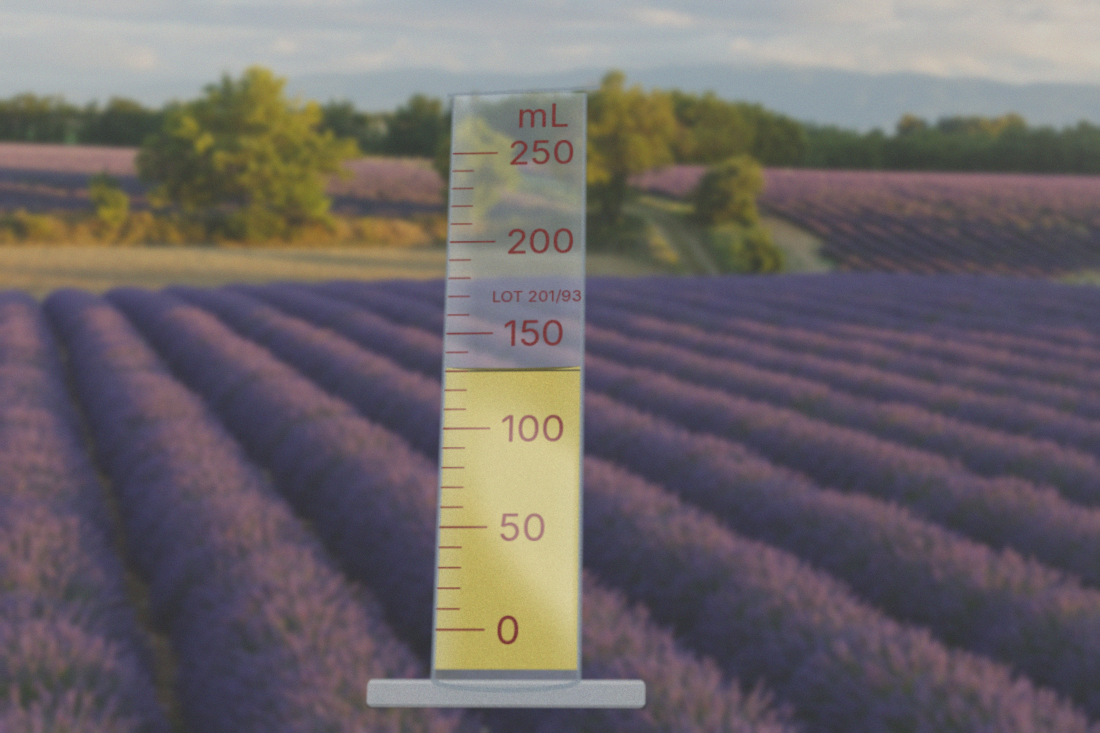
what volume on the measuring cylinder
130 mL
